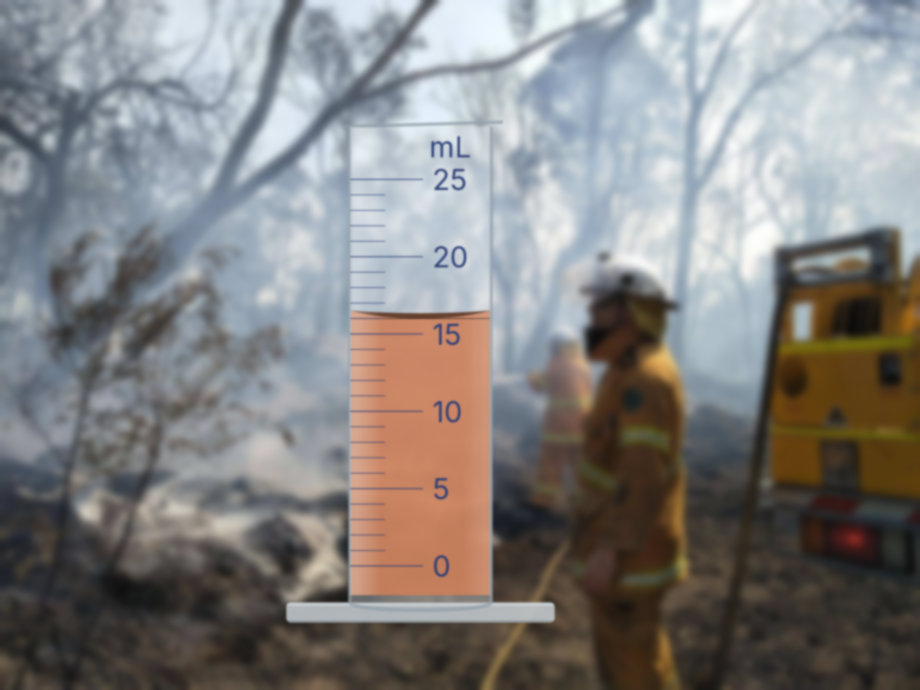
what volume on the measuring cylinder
16 mL
